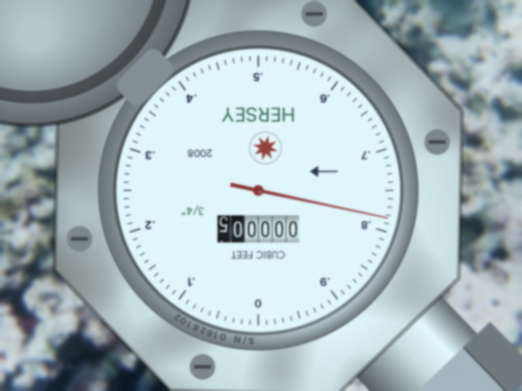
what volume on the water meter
4.78 ft³
